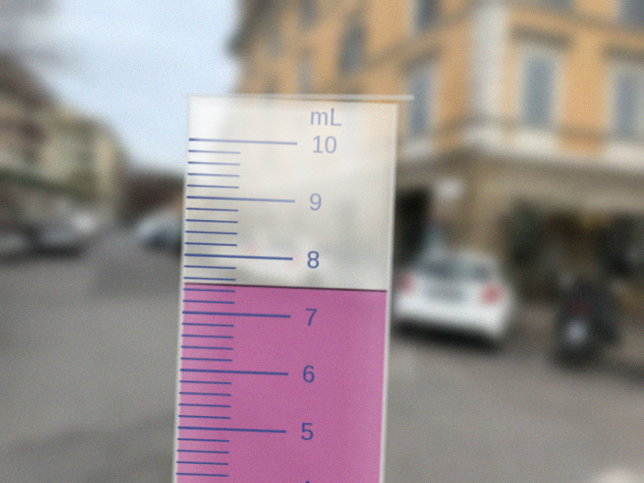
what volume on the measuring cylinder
7.5 mL
